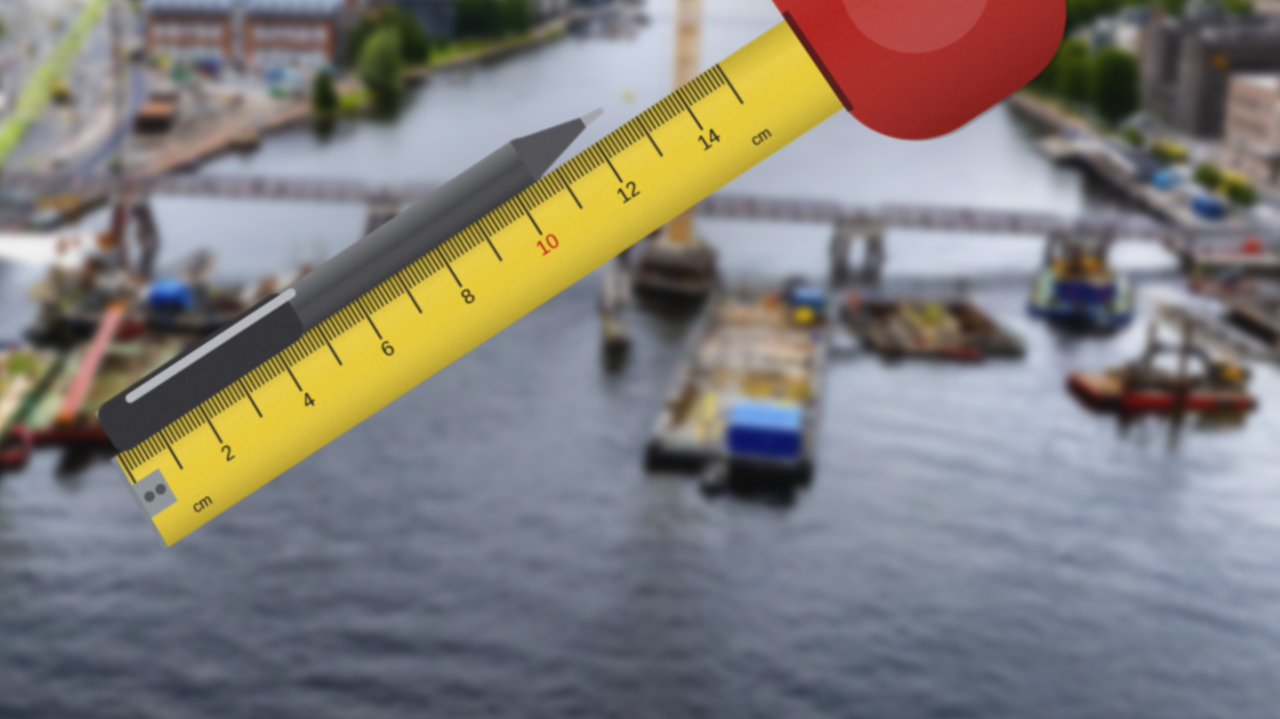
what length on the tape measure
12.5 cm
